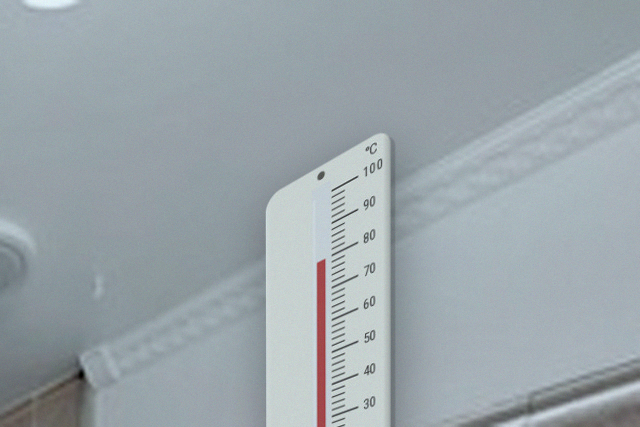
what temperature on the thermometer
80 °C
